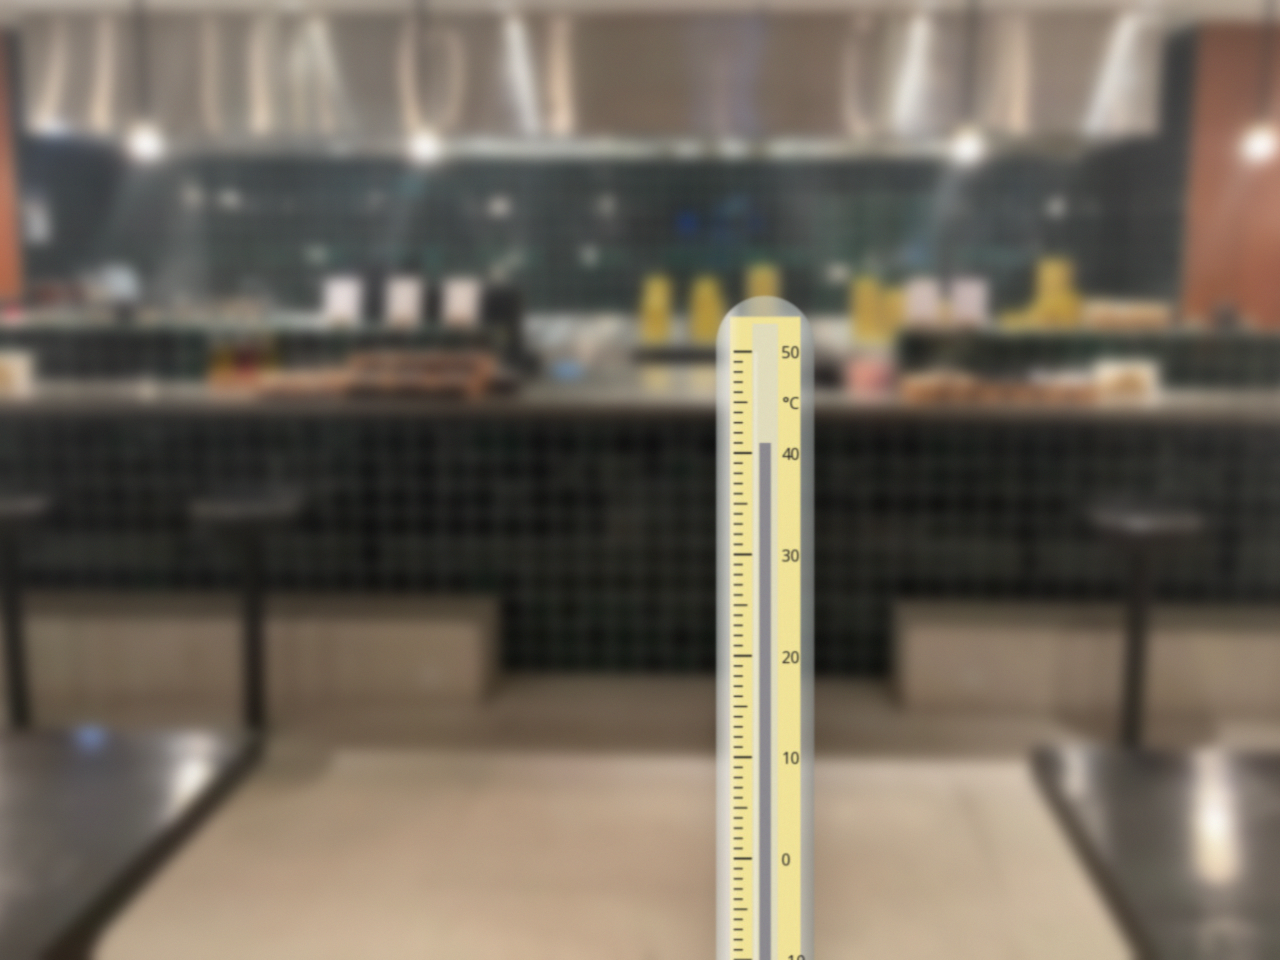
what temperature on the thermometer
41 °C
